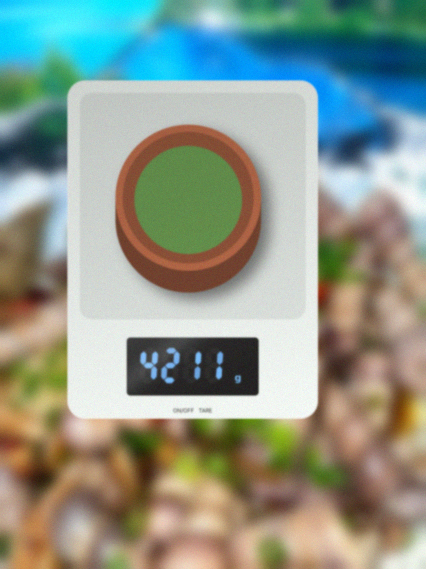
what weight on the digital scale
4211 g
